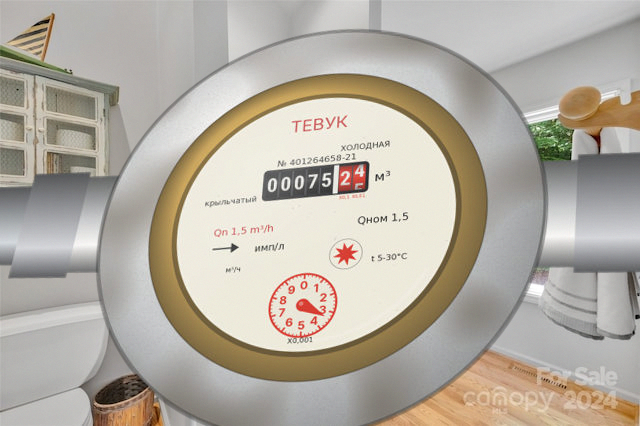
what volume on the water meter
75.243 m³
